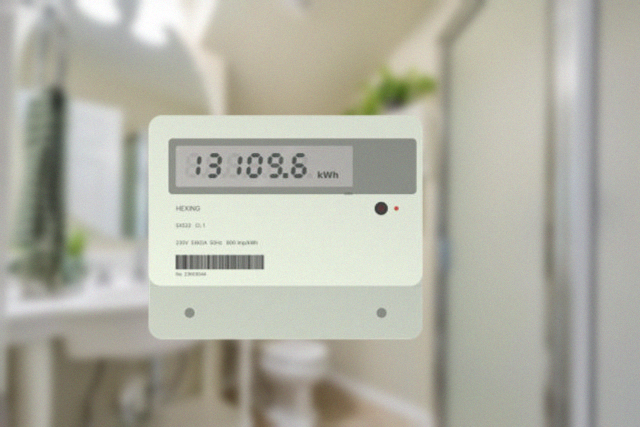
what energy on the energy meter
13109.6 kWh
